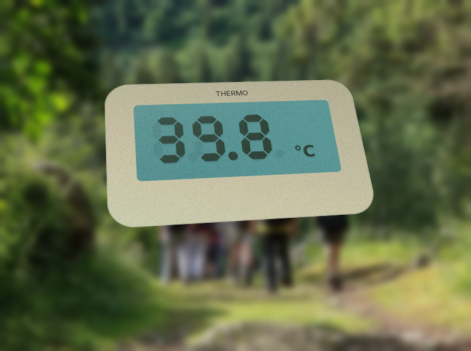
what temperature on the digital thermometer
39.8 °C
